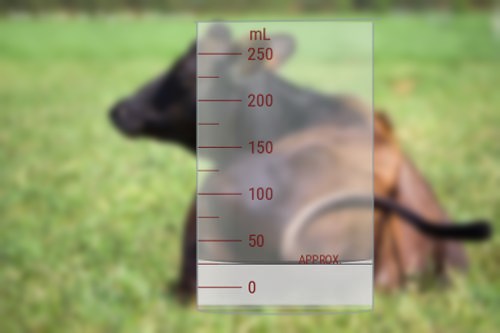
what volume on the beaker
25 mL
